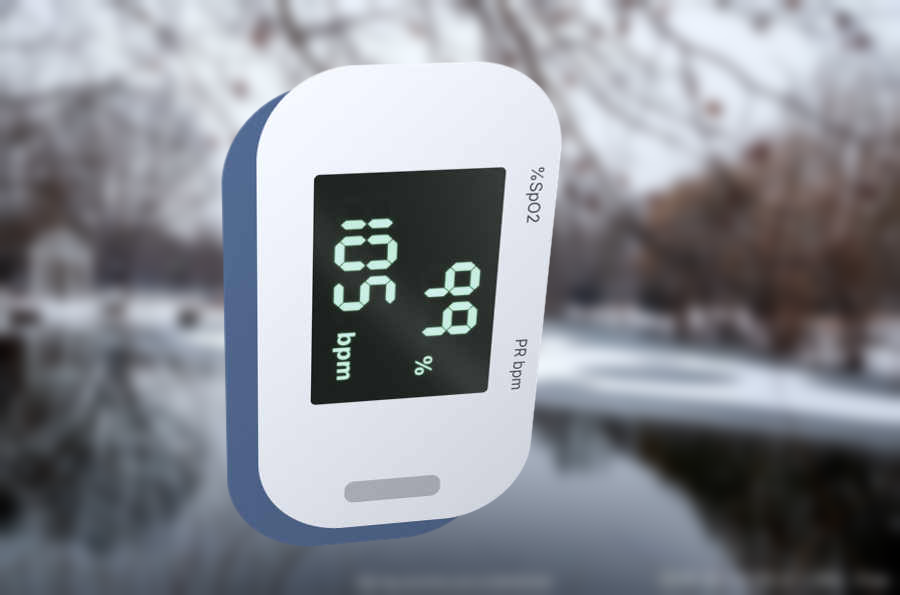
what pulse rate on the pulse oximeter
105 bpm
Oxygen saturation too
99 %
